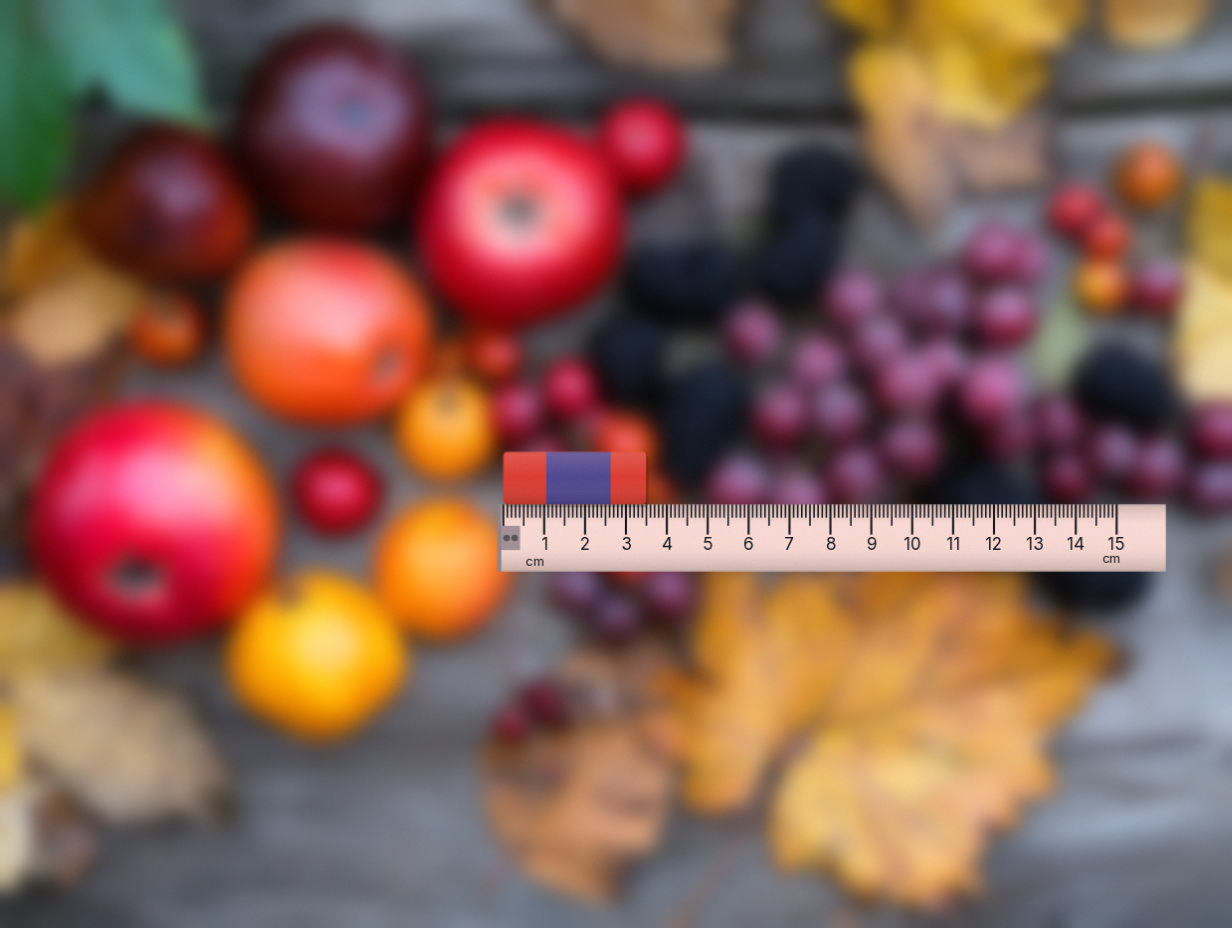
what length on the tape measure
3.5 cm
